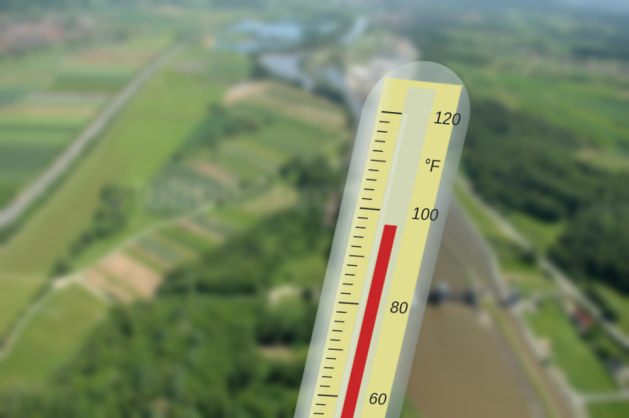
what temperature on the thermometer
97 °F
